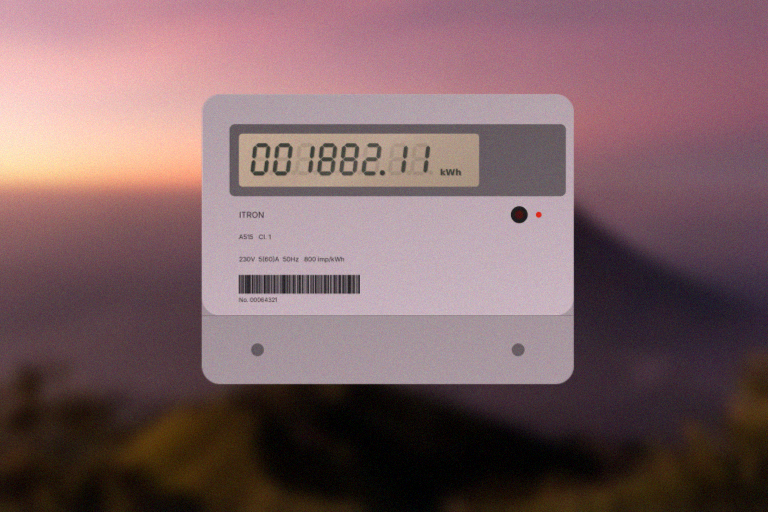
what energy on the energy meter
1882.11 kWh
